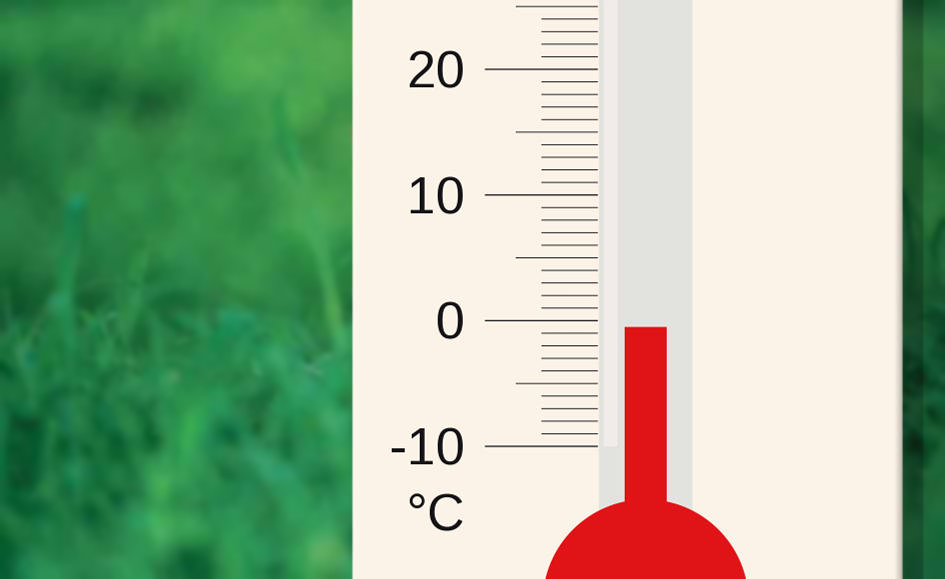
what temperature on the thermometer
-0.5 °C
